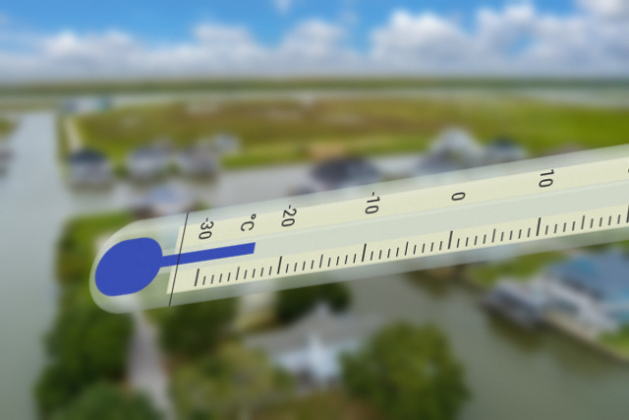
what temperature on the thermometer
-23.5 °C
